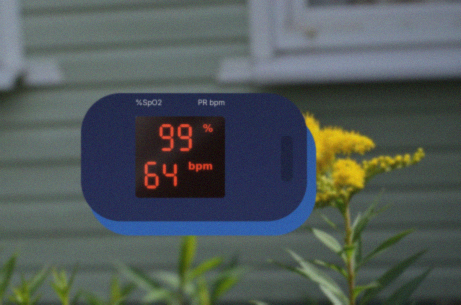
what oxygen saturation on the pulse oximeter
99 %
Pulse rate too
64 bpm
